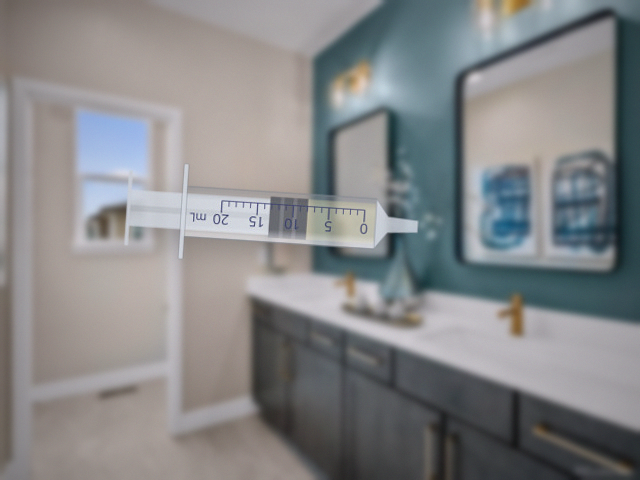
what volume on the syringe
8 mL
